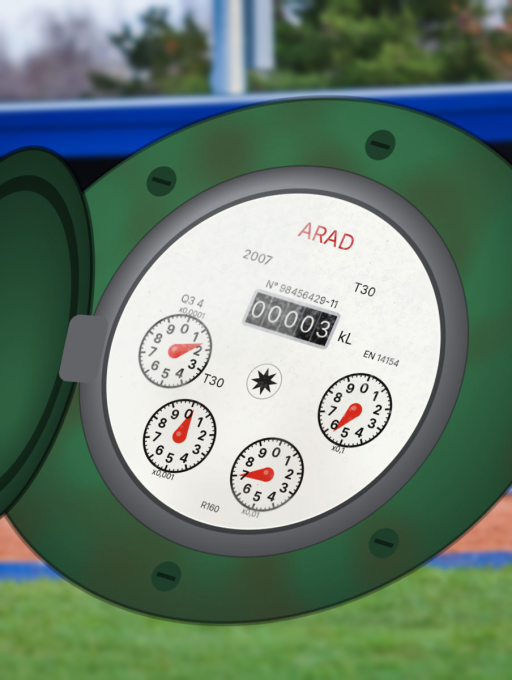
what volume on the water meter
3.5701 kL
